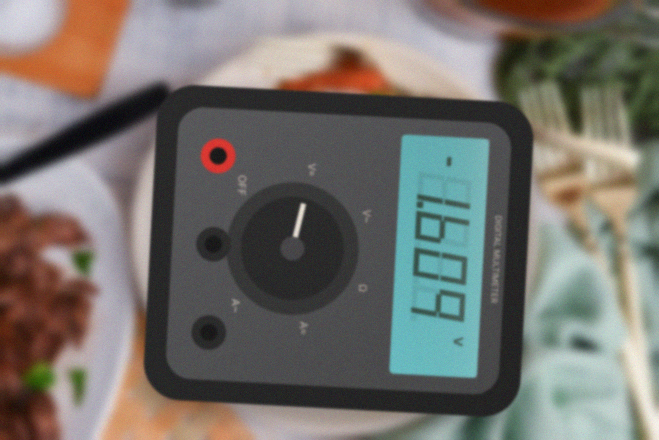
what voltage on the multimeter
-1.609 V
